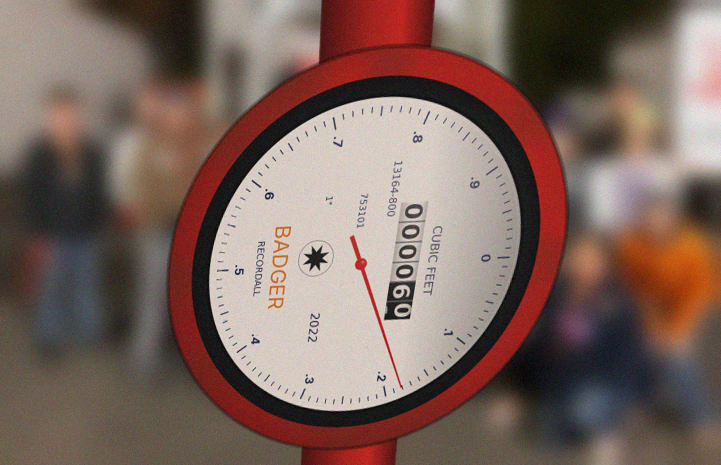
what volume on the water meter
60.18 ft³
